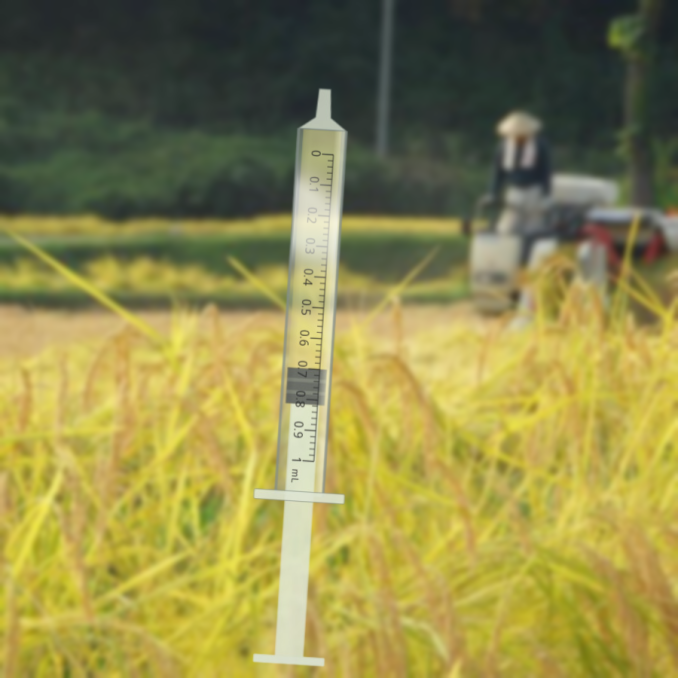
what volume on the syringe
0.7 mL
